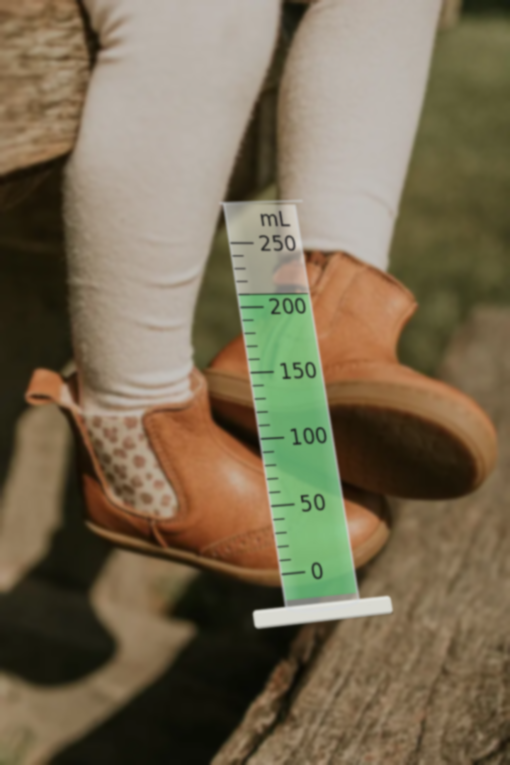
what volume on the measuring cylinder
210 mL
